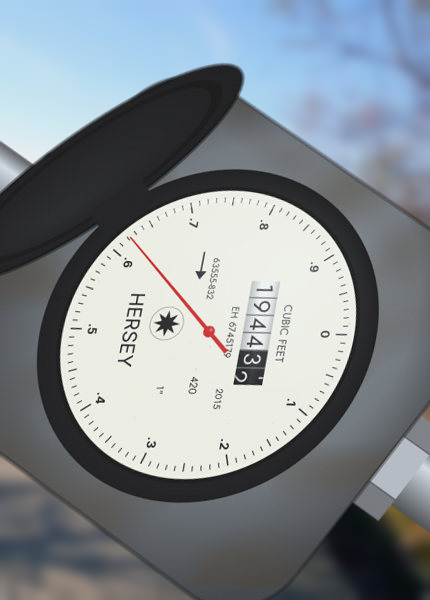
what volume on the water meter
194431.62 ft³
